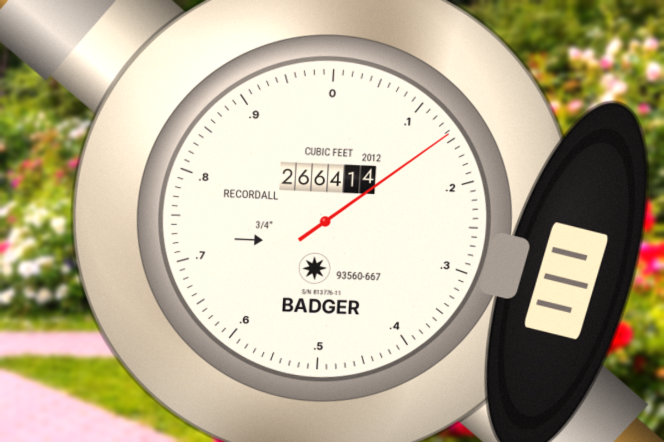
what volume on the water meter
266414.14 ft³
